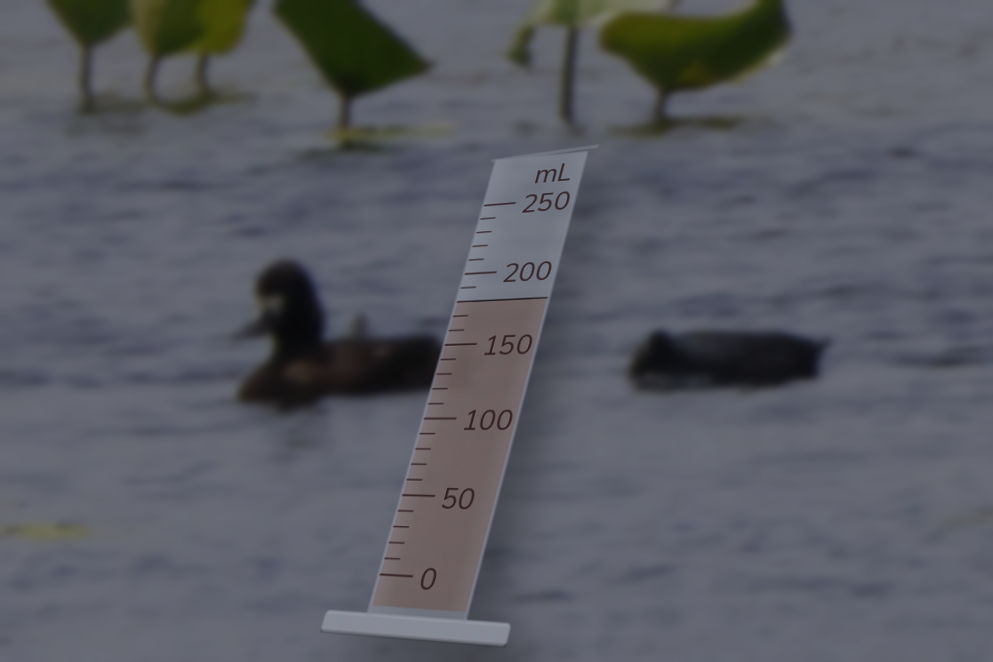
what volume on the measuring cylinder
180 mL
